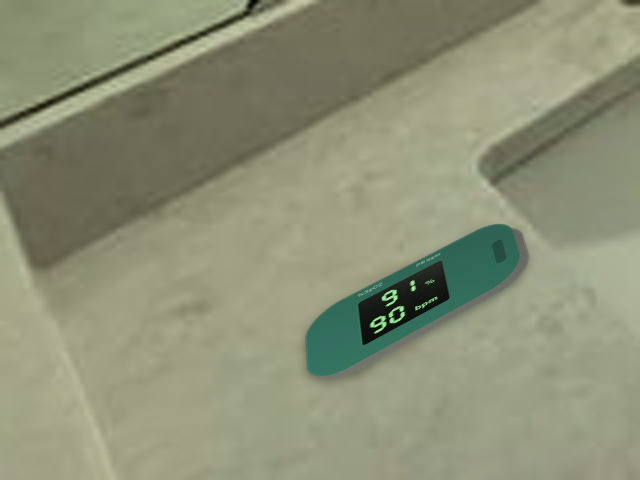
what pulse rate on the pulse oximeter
90 bpm
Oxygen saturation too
91 %
